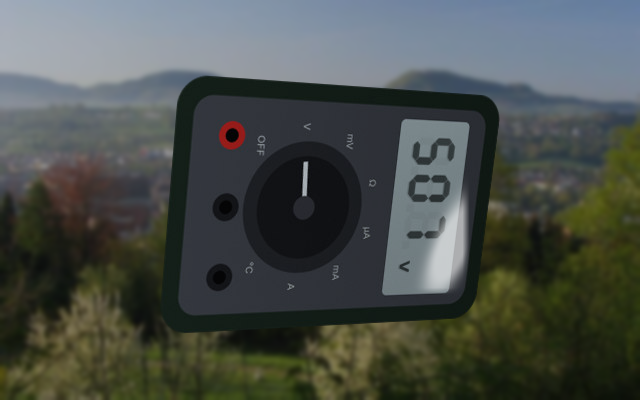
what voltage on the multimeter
507 V
